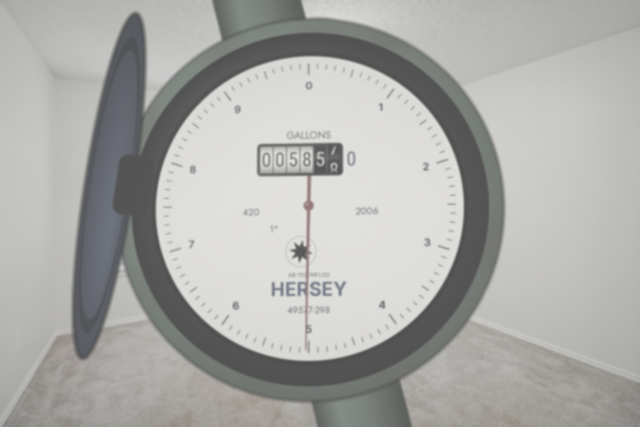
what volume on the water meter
58575.0 gal
